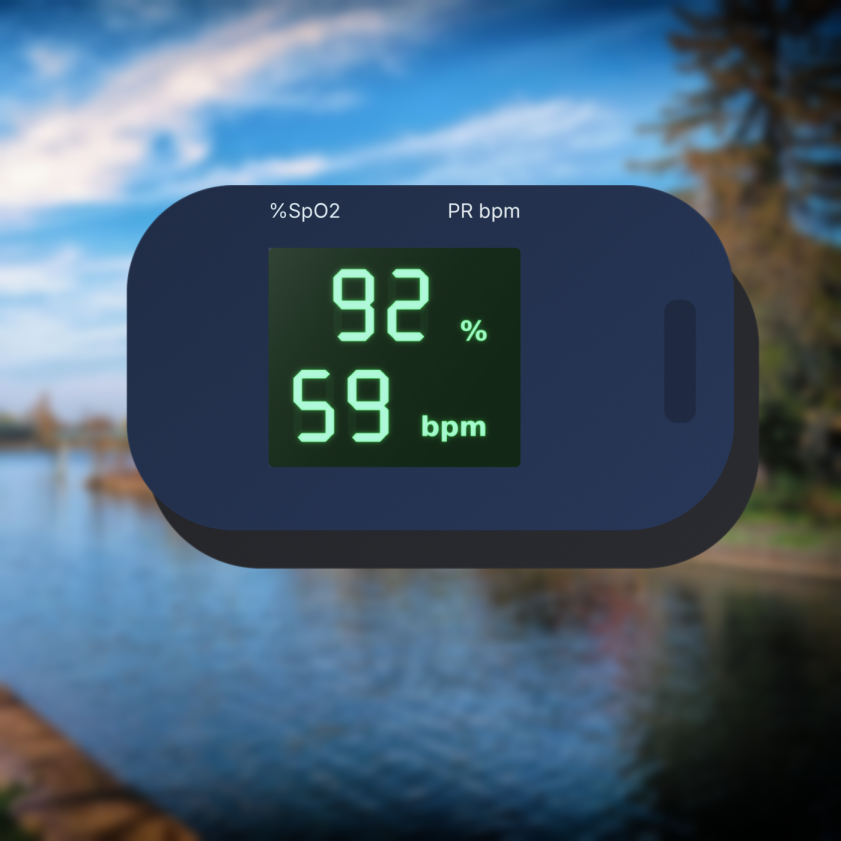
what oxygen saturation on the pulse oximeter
92 %
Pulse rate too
59 bpm
